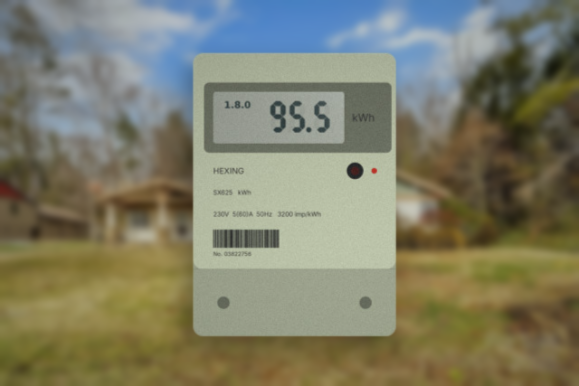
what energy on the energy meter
95.5 kWh
